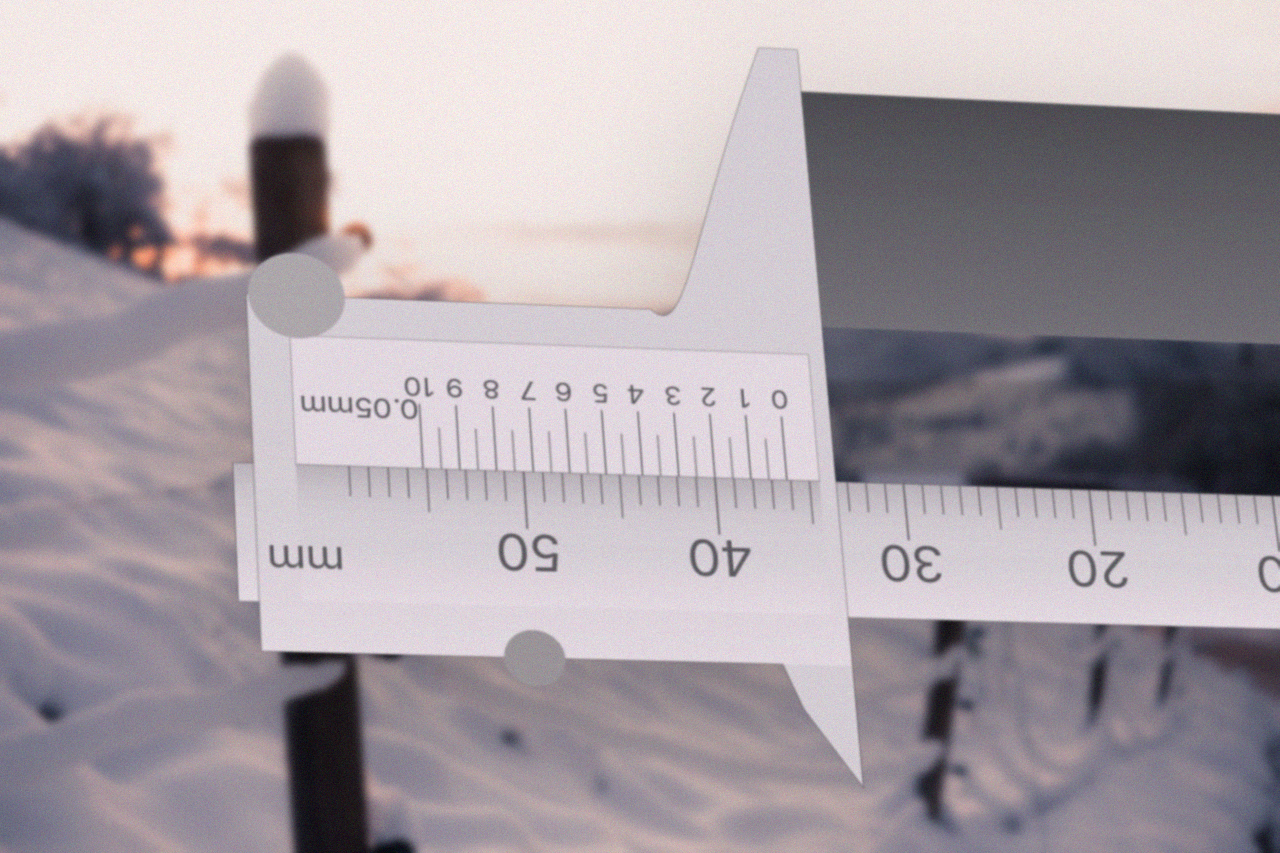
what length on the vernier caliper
36.2 mm
